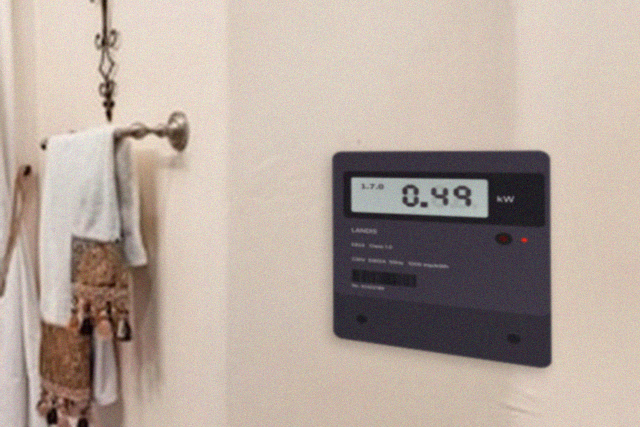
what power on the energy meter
0.49 kW
